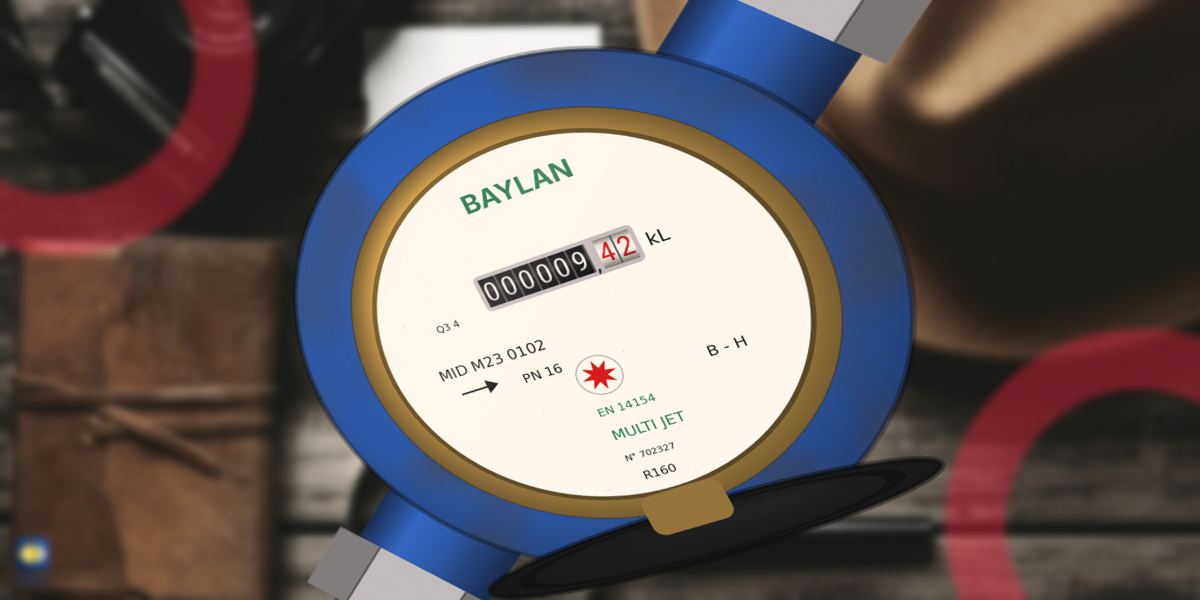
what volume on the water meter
9.42 kL
